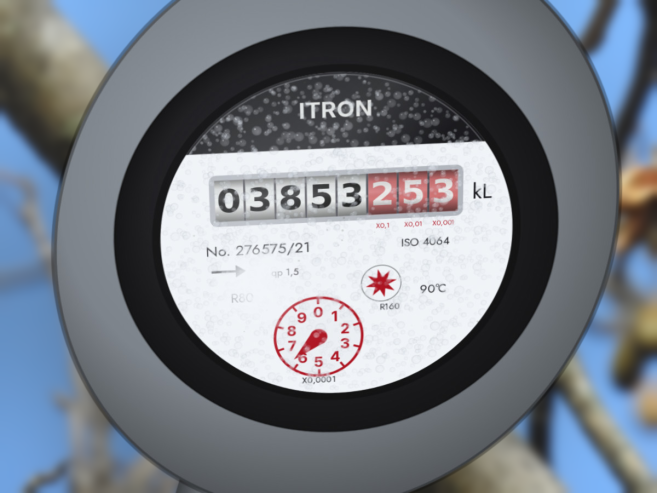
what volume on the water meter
3853.2536 kL
